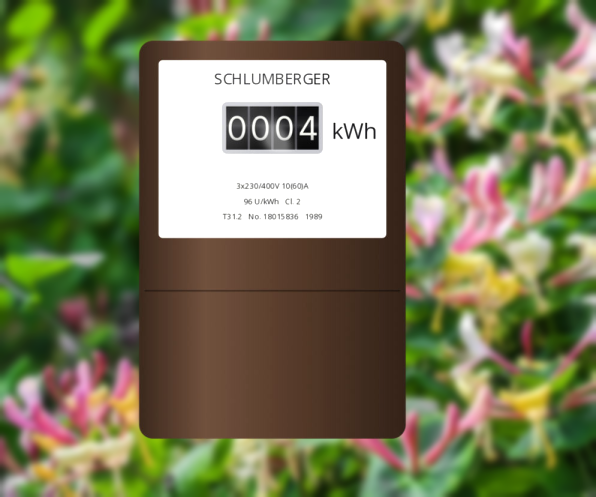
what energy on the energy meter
4 kWh
